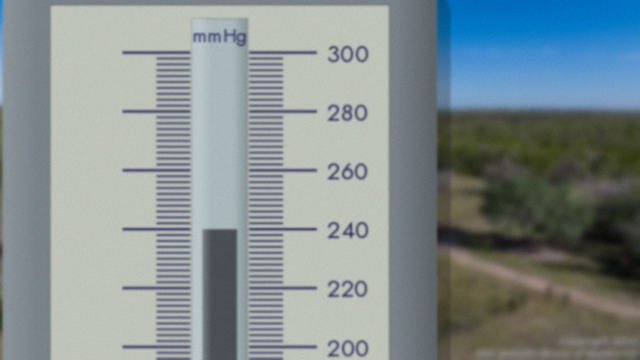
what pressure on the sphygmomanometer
240 mmHg
